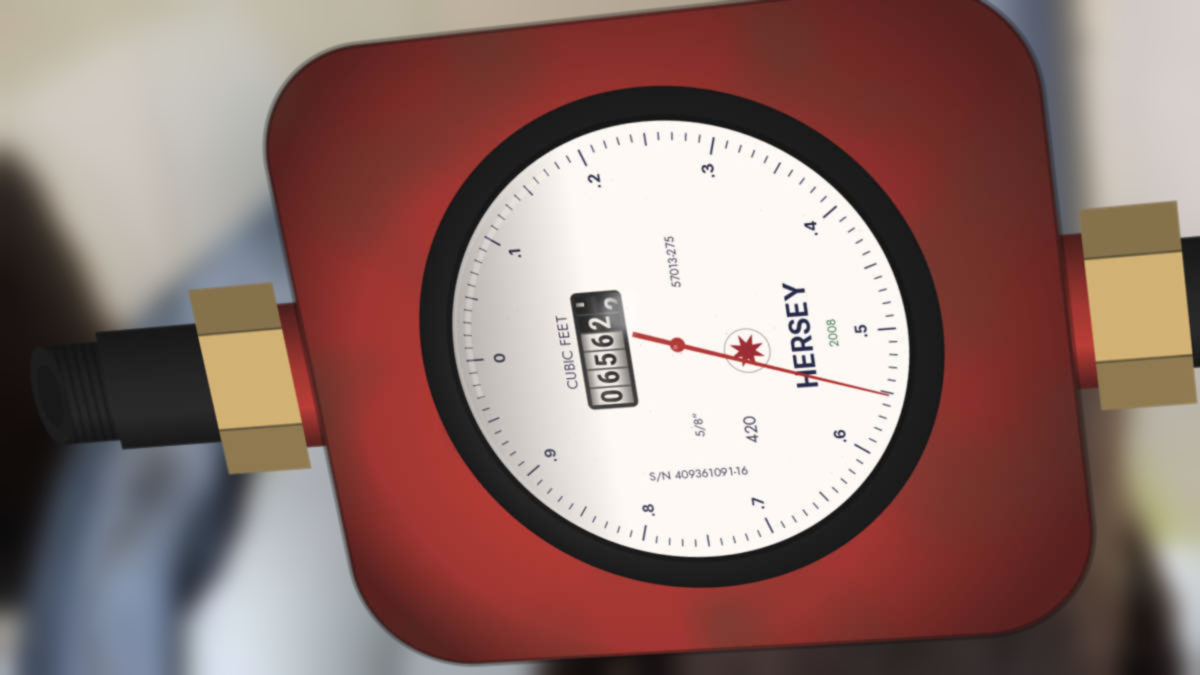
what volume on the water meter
65621.55 ft³
